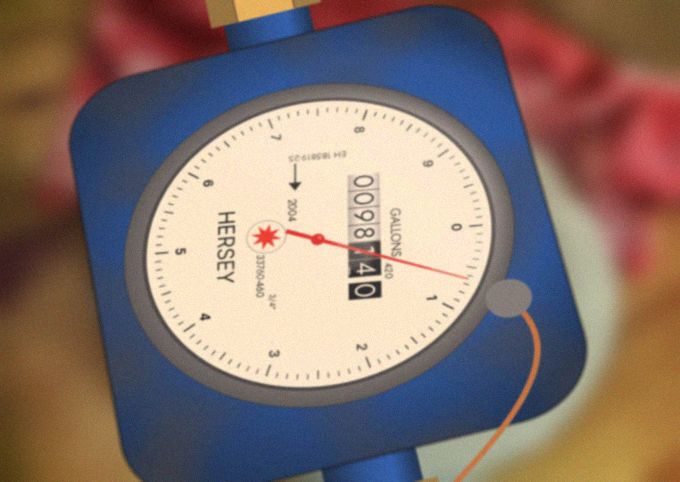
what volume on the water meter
98140.6 gal
